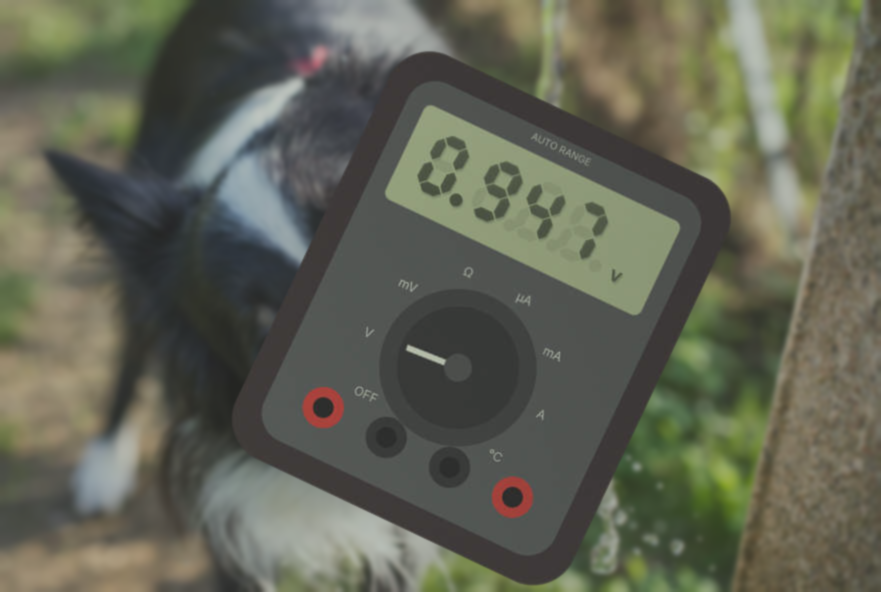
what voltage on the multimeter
0.947 V
